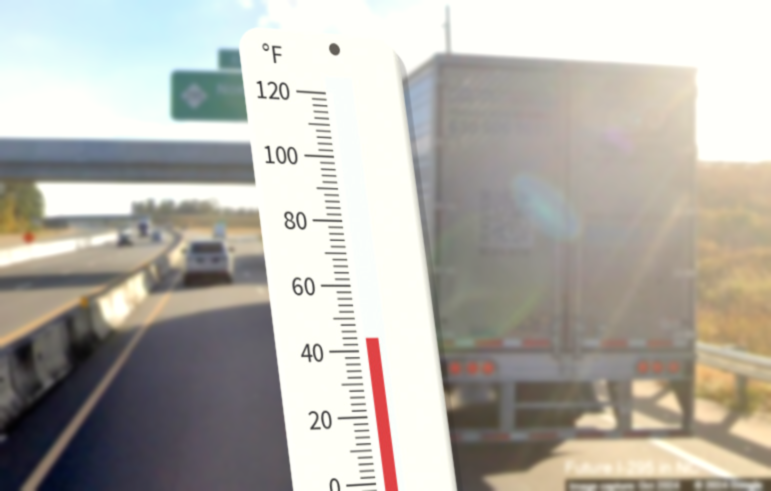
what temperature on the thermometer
44 °F
